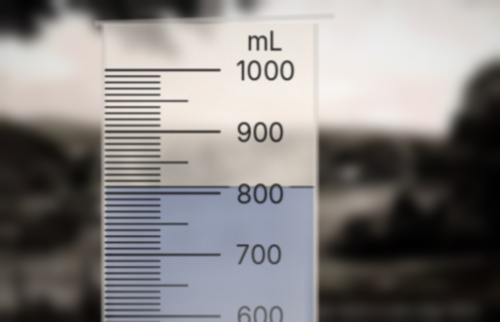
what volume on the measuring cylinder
810 mL
